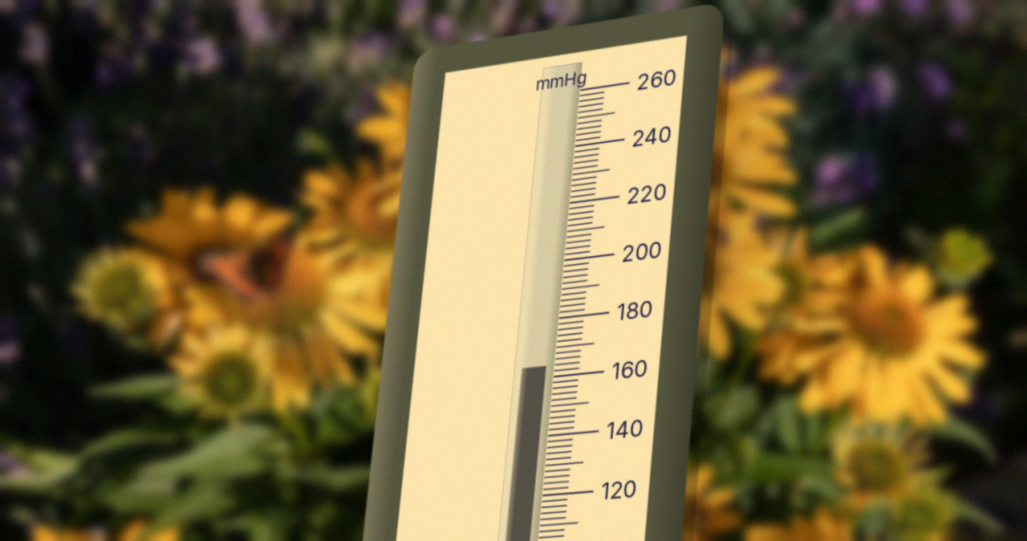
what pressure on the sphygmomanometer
164 mmHg
